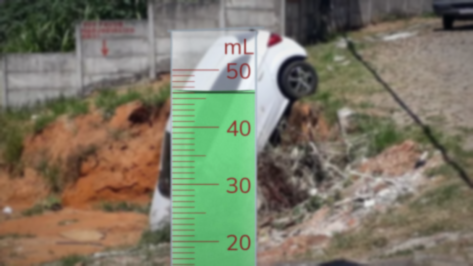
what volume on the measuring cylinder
46 mL
